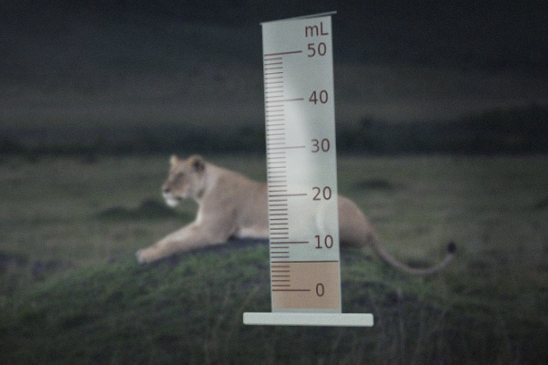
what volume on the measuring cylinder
6 mL
